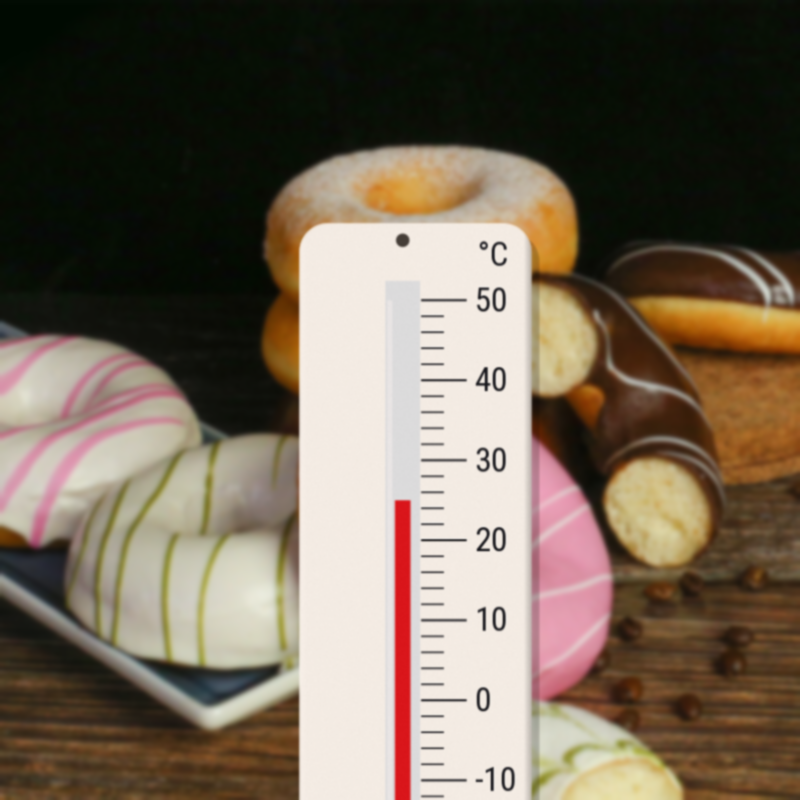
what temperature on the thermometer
25 °C
